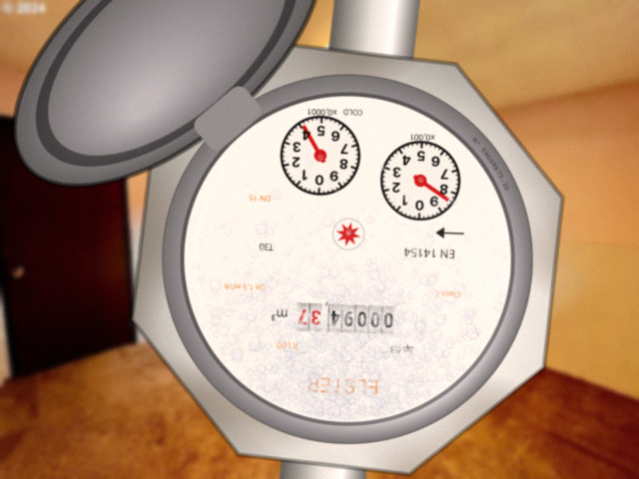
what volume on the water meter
94.3784 m³
